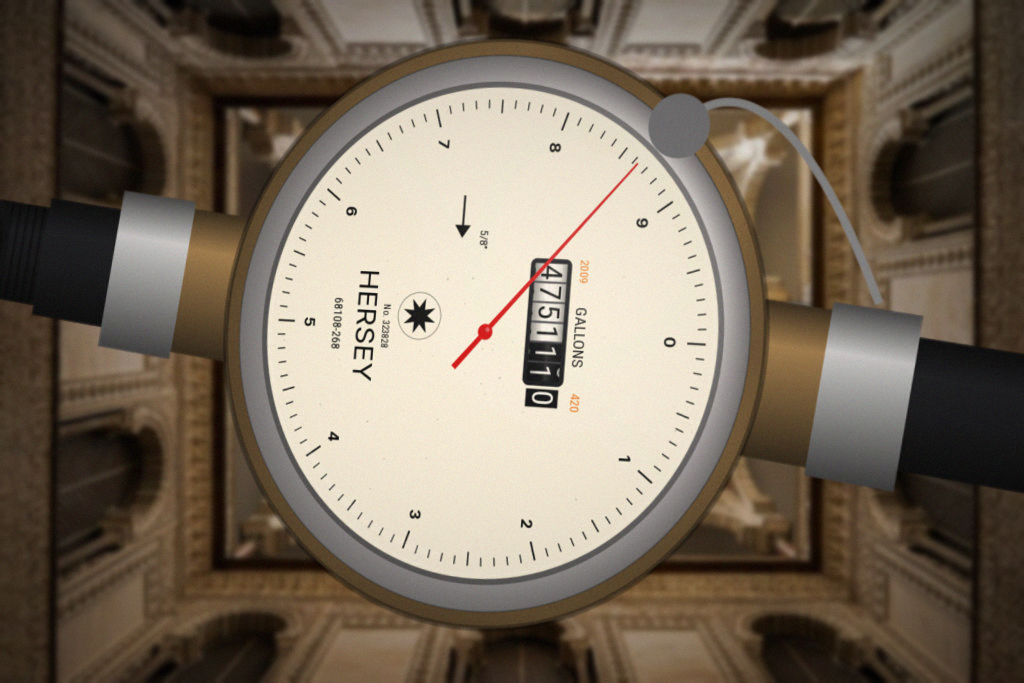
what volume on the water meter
4751108.6 gal
